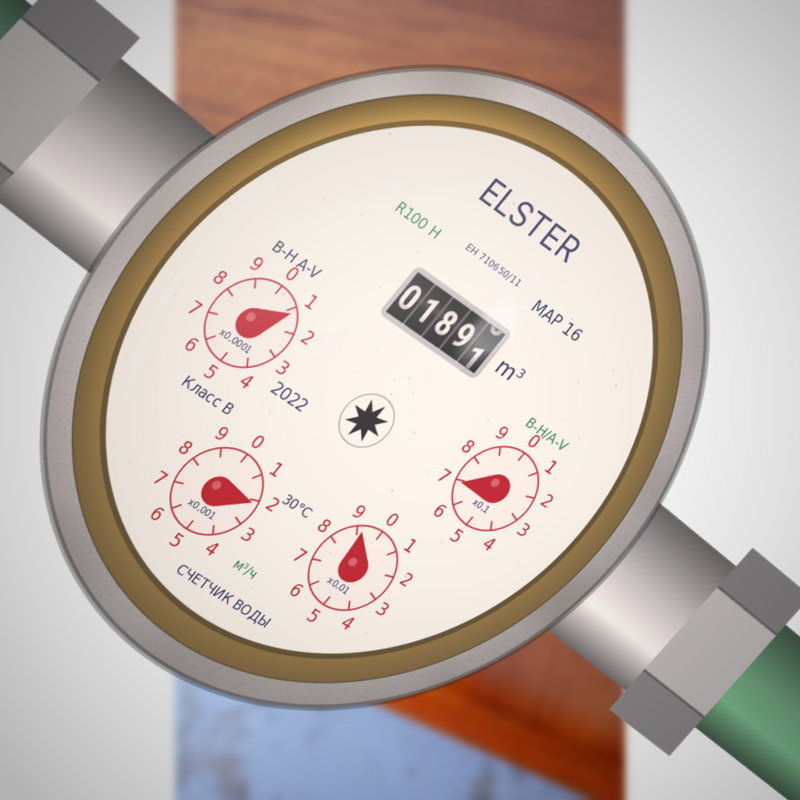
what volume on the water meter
1890.6921 m³
